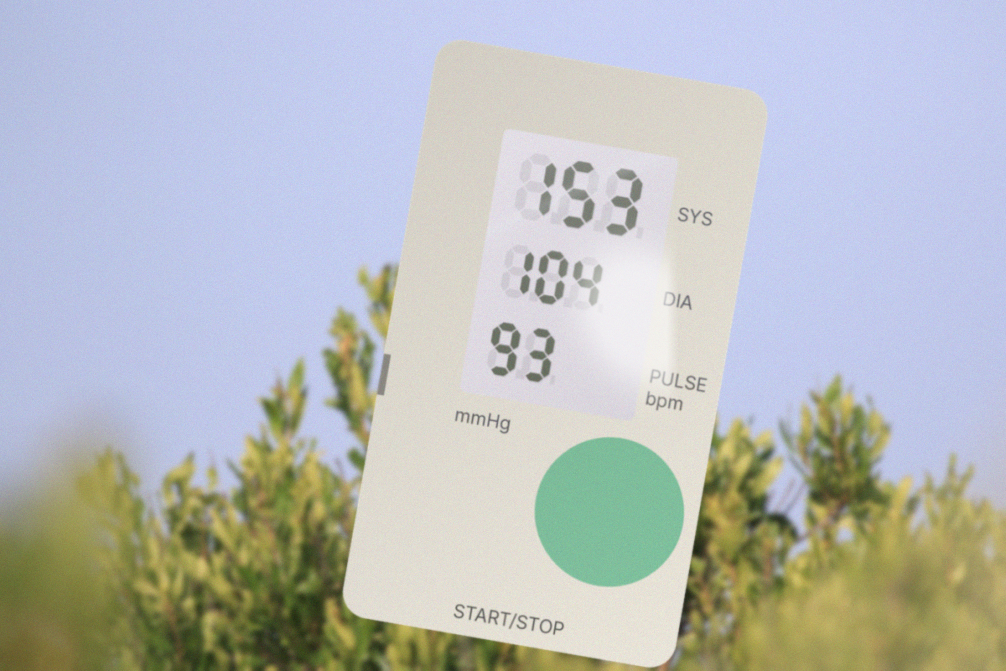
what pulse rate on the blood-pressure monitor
93 bpm
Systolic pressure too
153 mmHg
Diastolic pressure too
104 mmHg
